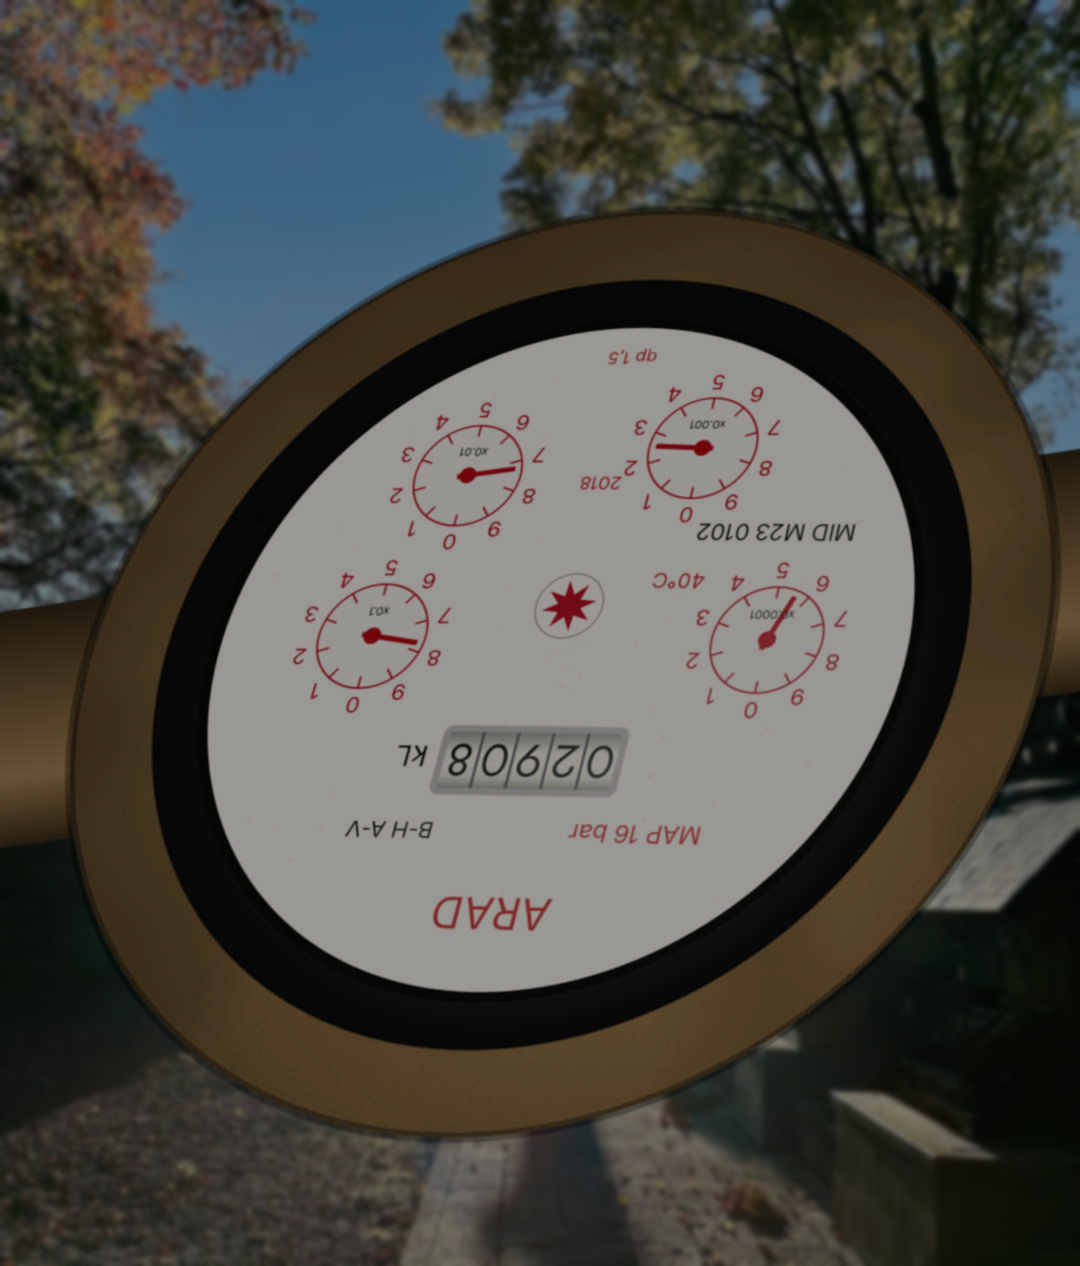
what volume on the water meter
2908.7725 kL
